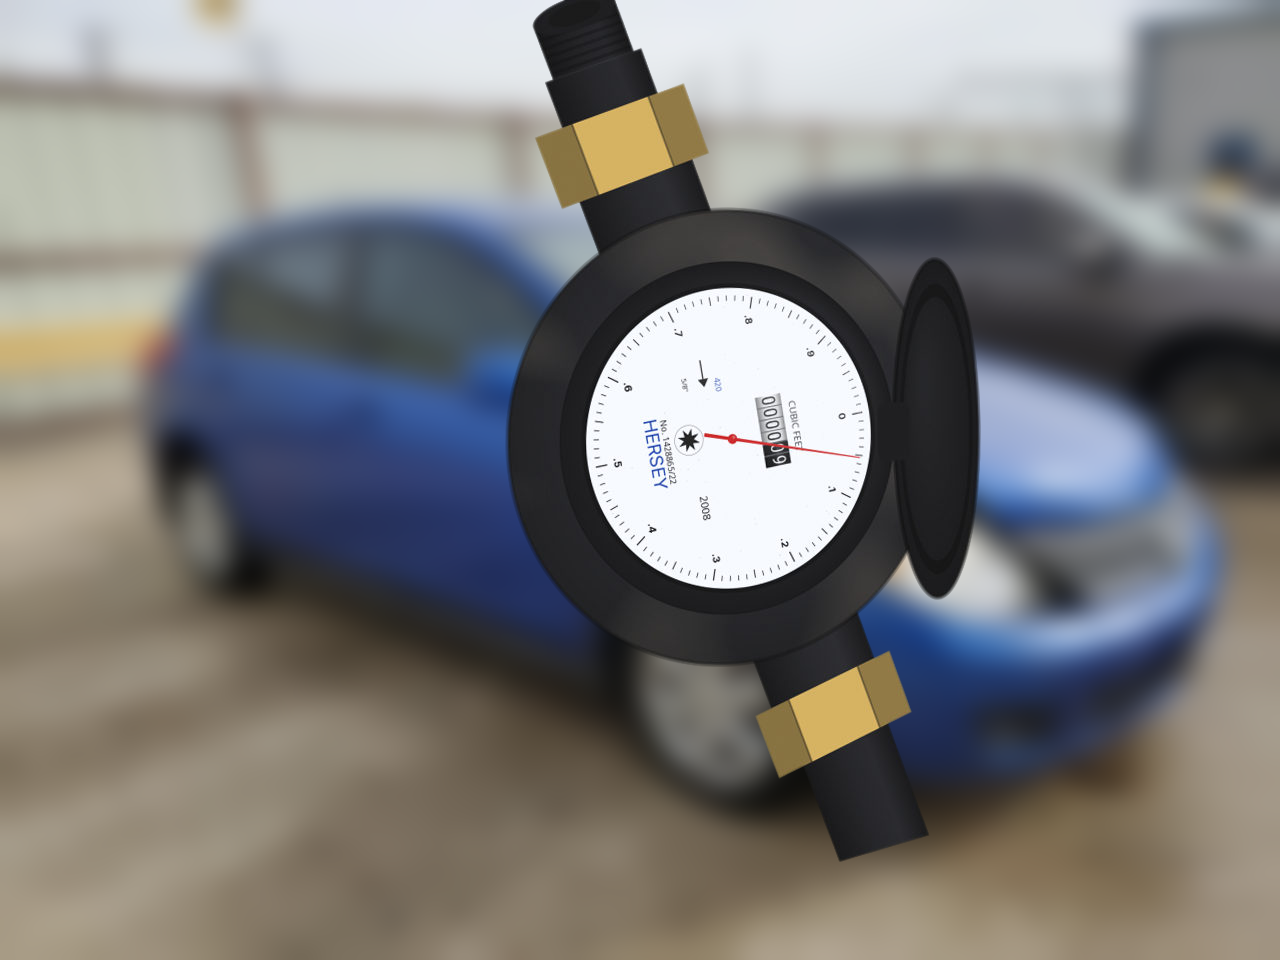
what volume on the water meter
9.05 ft³
